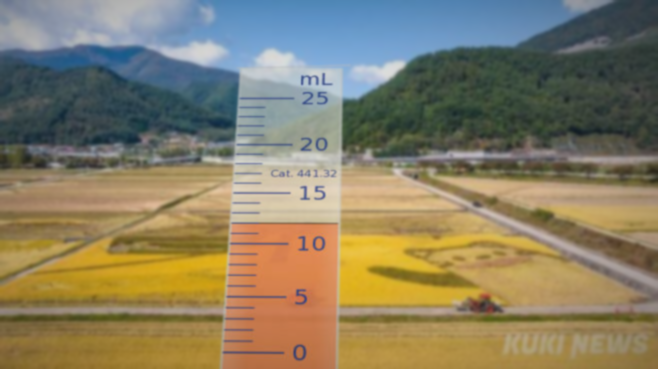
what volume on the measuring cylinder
12 mL
